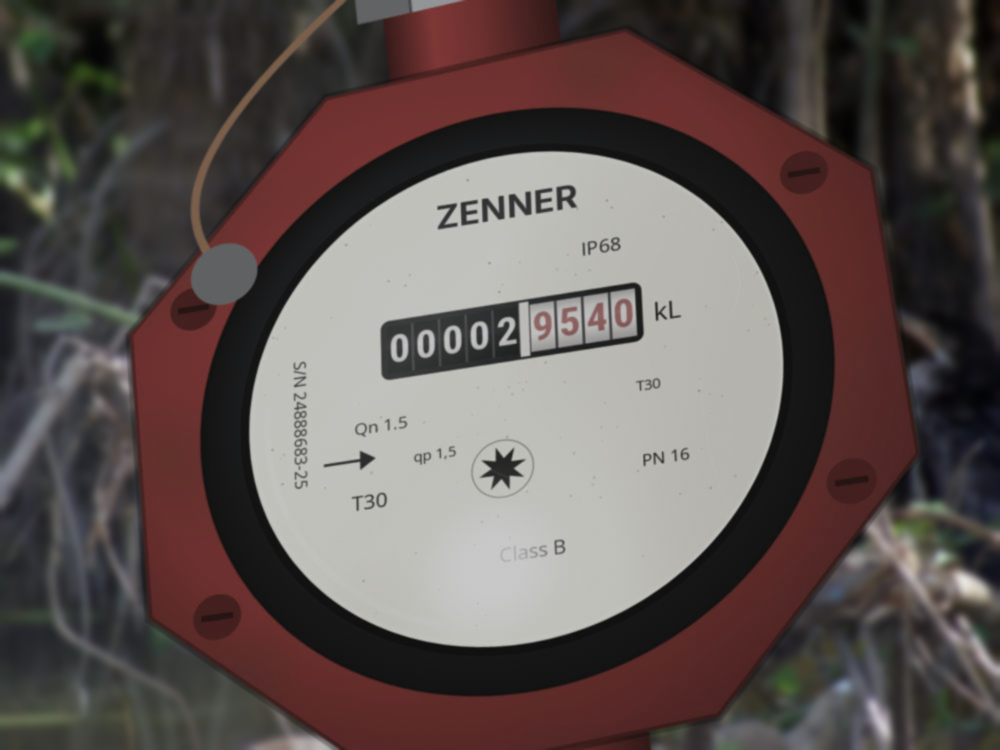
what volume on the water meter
2.9540 kL
